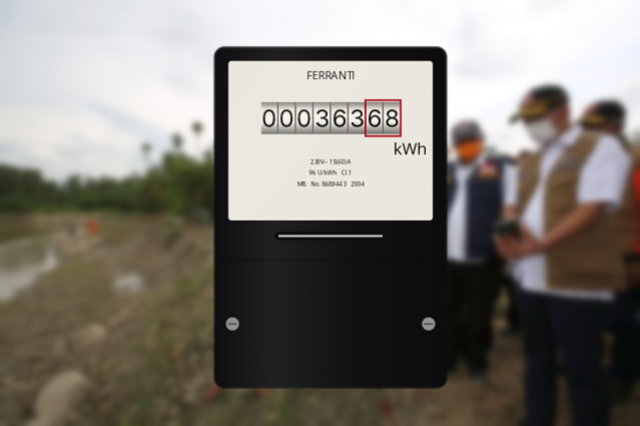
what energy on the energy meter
363.68 kWh
